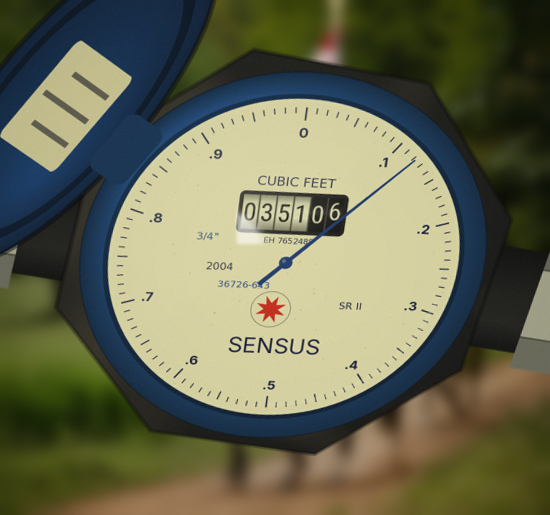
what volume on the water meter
35106.12 ft³
